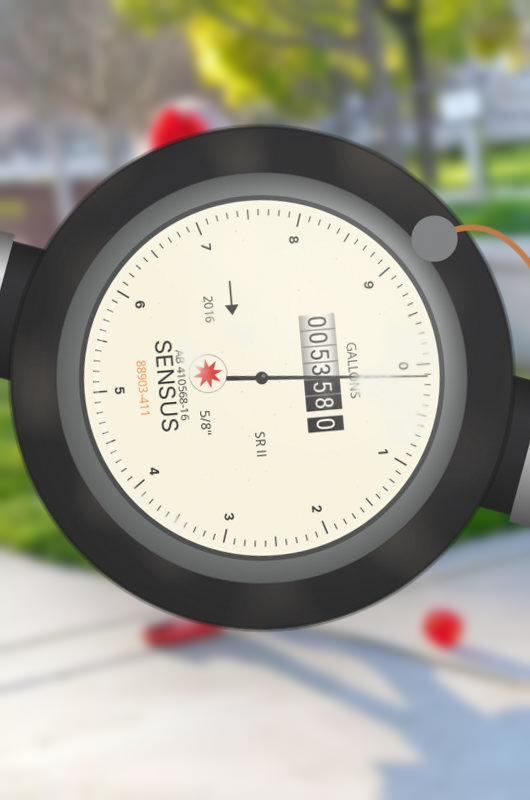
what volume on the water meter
53580.1 gal
